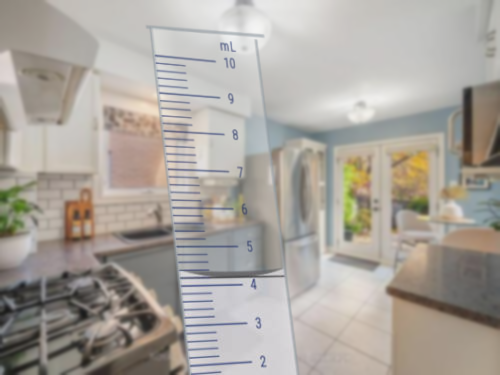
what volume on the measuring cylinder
4.2 mL
